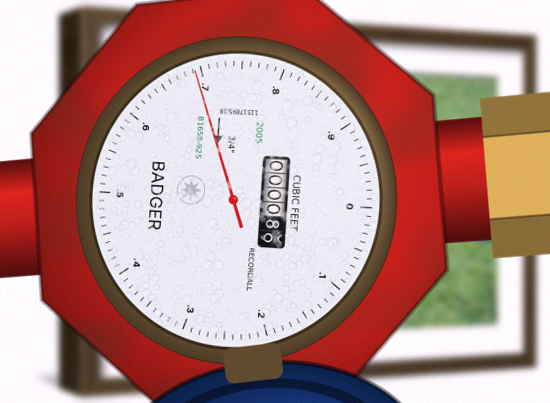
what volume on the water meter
88.69 ft³
